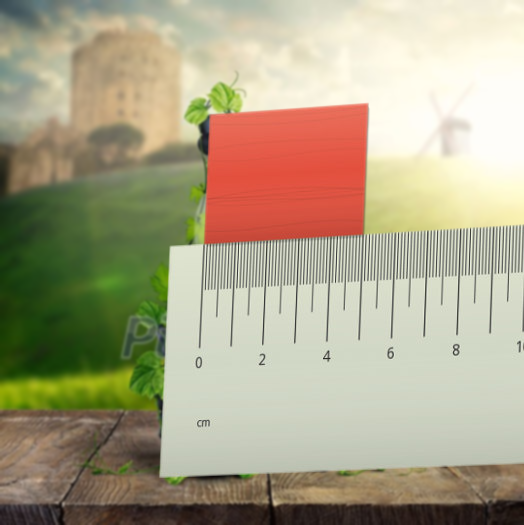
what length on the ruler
5 cm
